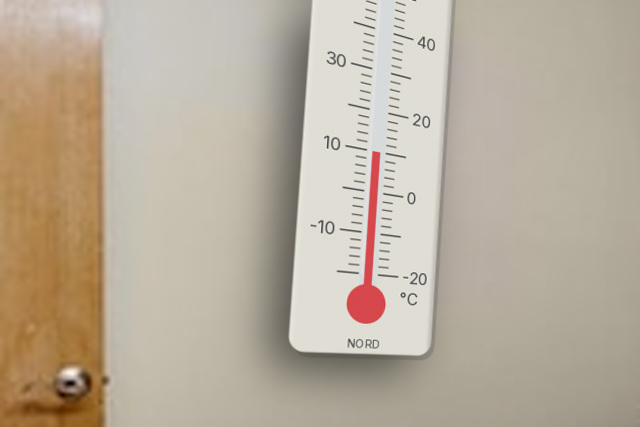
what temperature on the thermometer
10 °C
